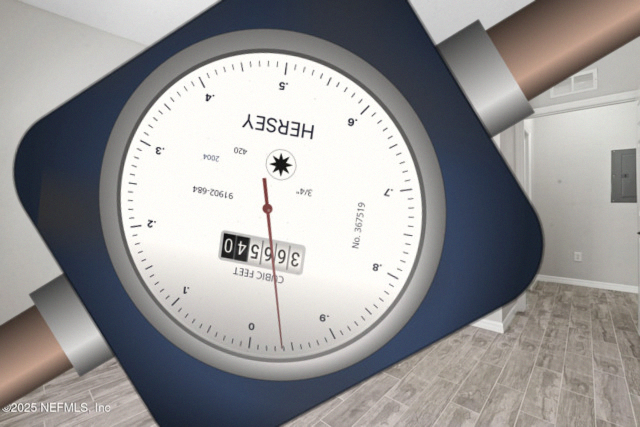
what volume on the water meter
366539.96 ft³
